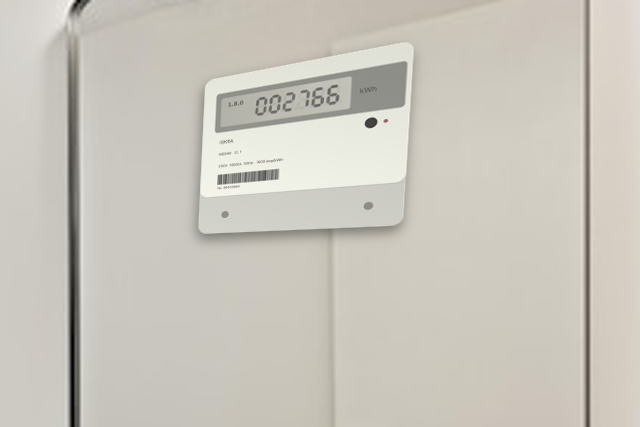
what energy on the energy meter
2766 kWh
